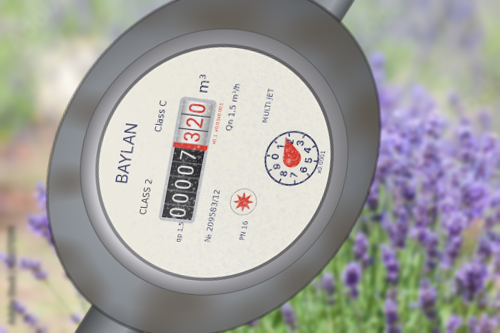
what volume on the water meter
7.3201 m³
